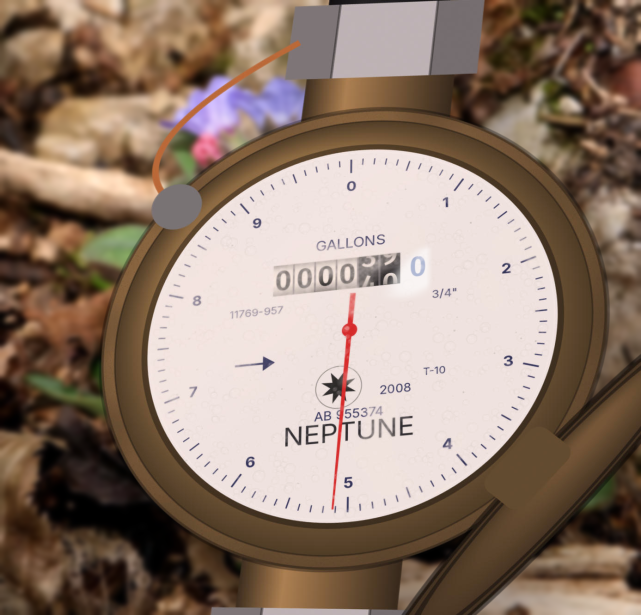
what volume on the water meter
395.1 gal
